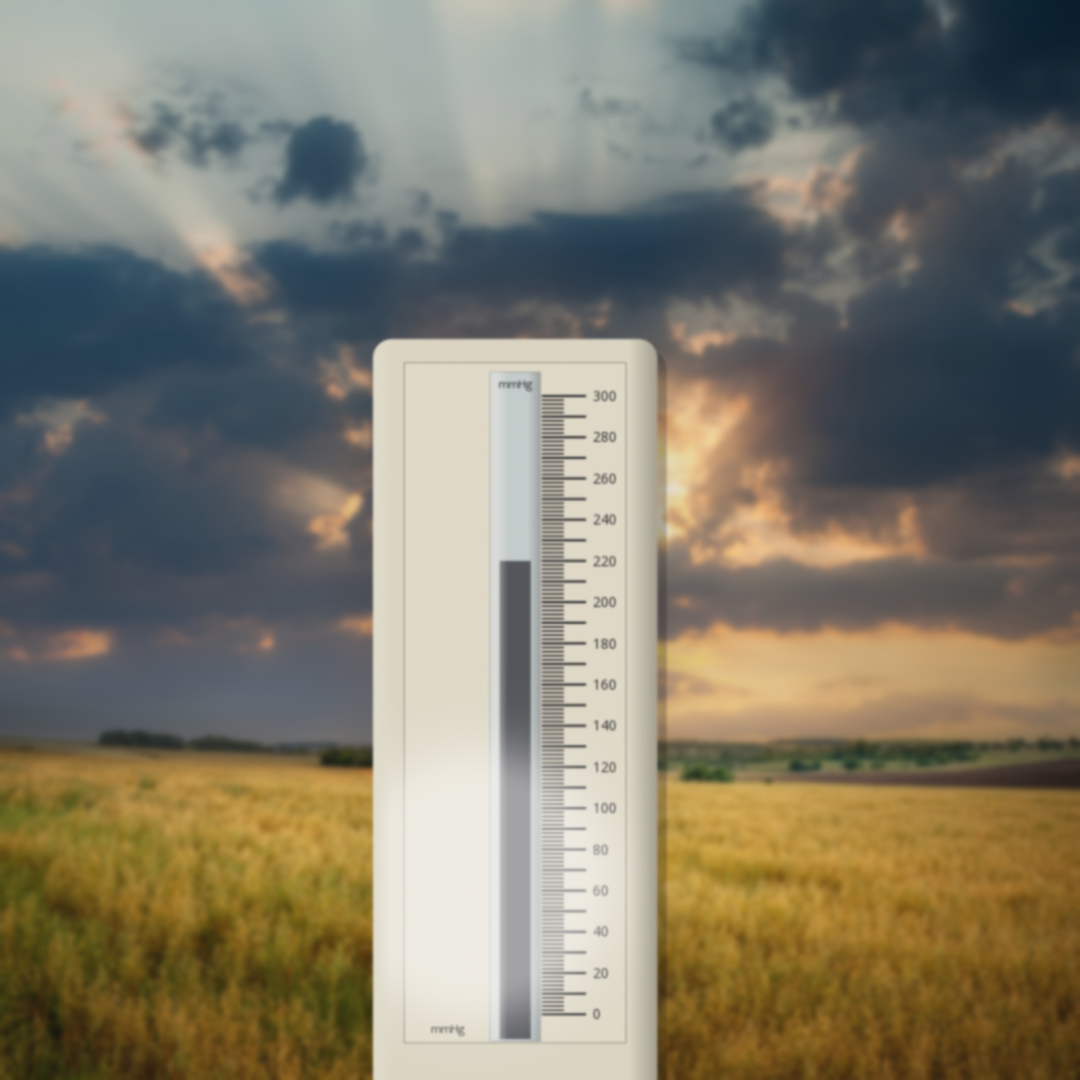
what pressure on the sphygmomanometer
220 mmHg
